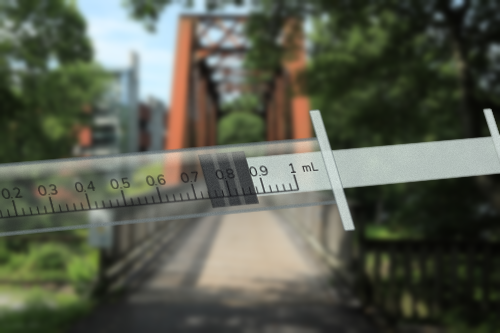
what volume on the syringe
0.74 mL
